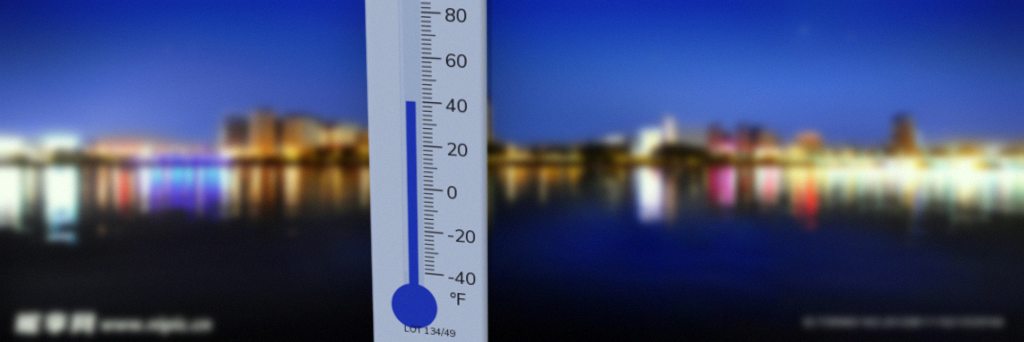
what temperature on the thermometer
40 °F
